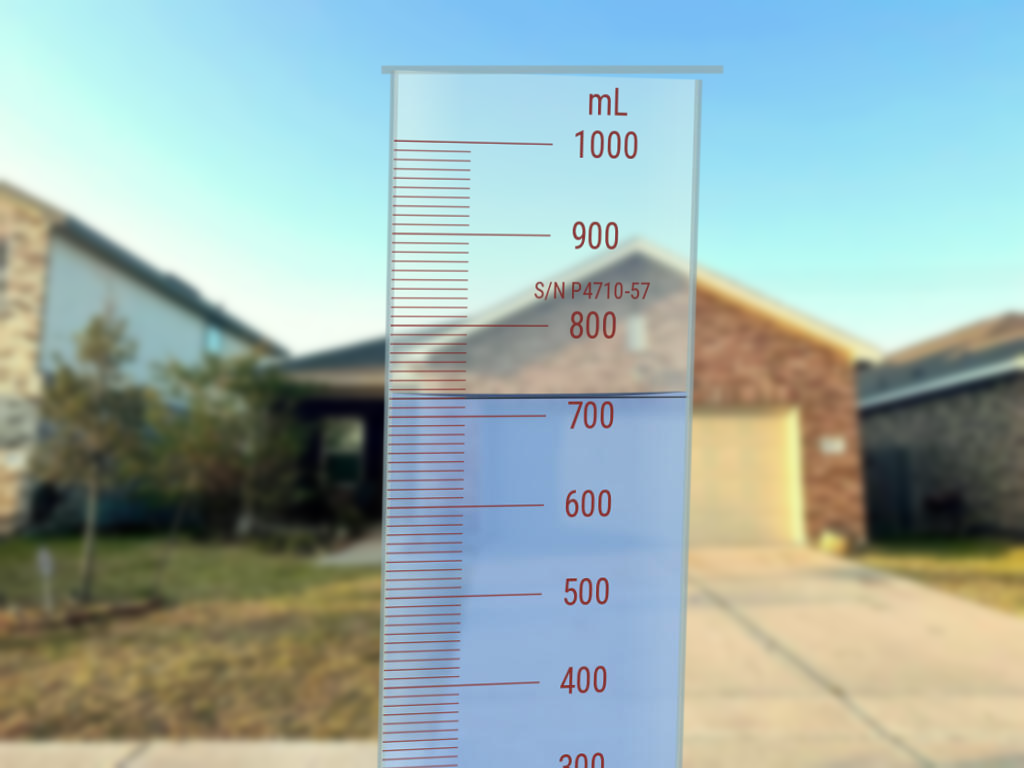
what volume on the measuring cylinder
720 mL
